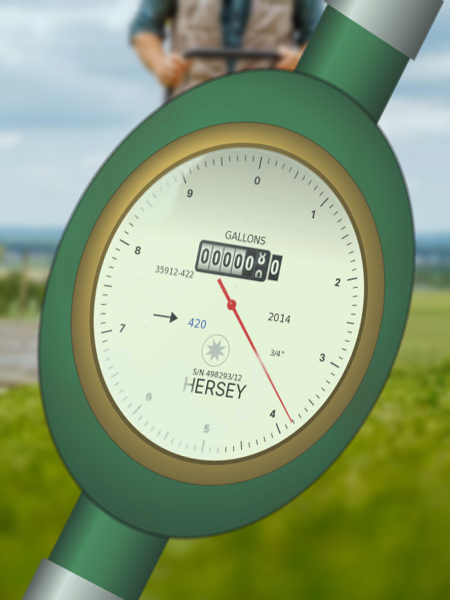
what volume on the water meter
83.8 gal
